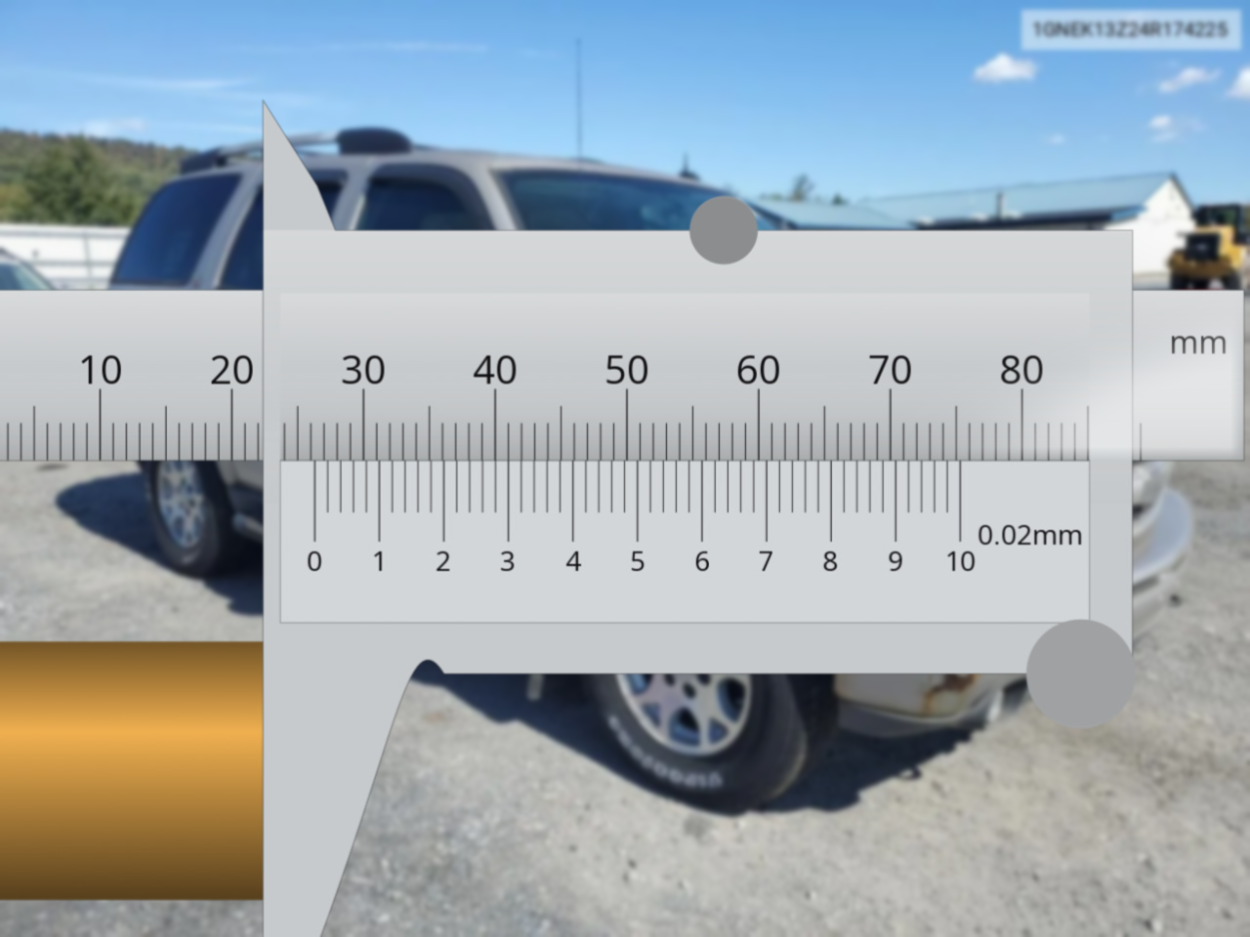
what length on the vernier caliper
26.3 mm
